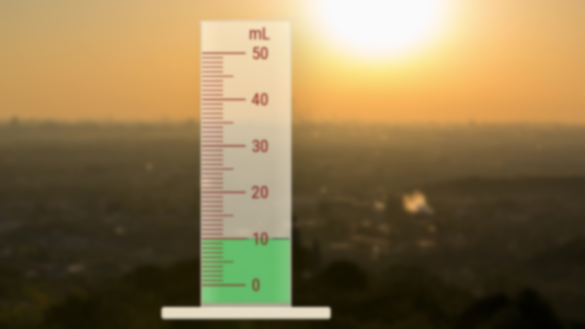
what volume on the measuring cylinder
10 mL
